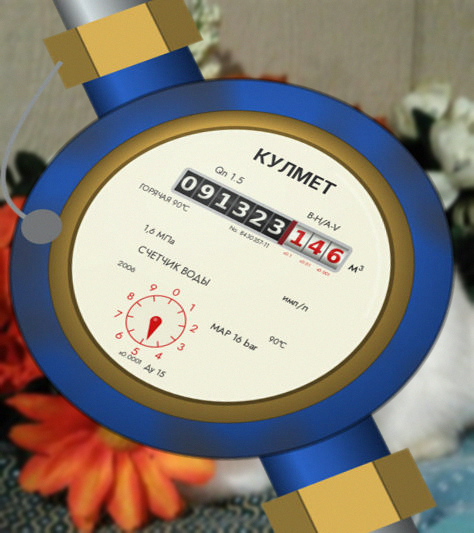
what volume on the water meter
91323.1464 m³
